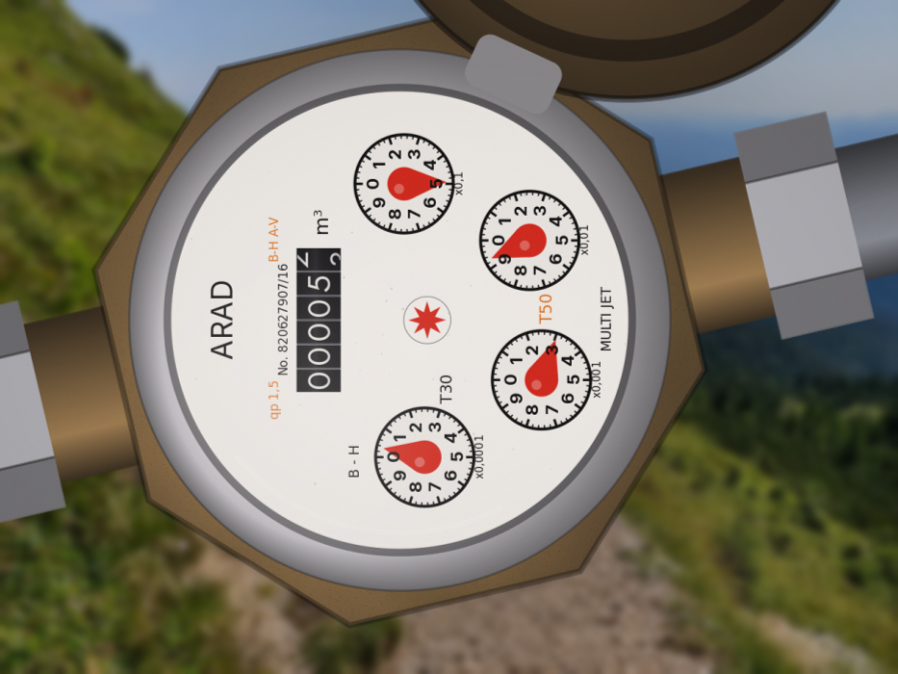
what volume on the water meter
52.4930 m³
